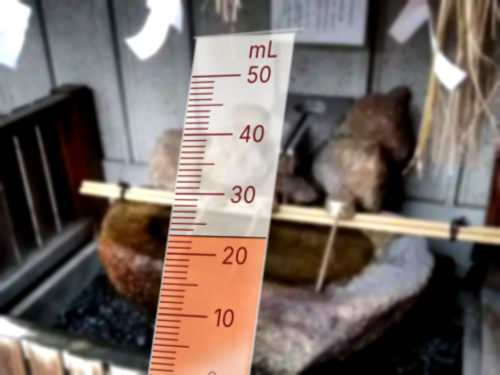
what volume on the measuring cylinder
23 mL
